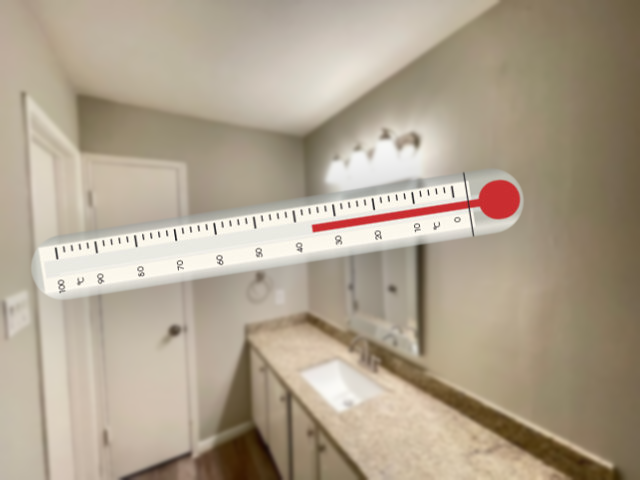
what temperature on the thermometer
36 °C
